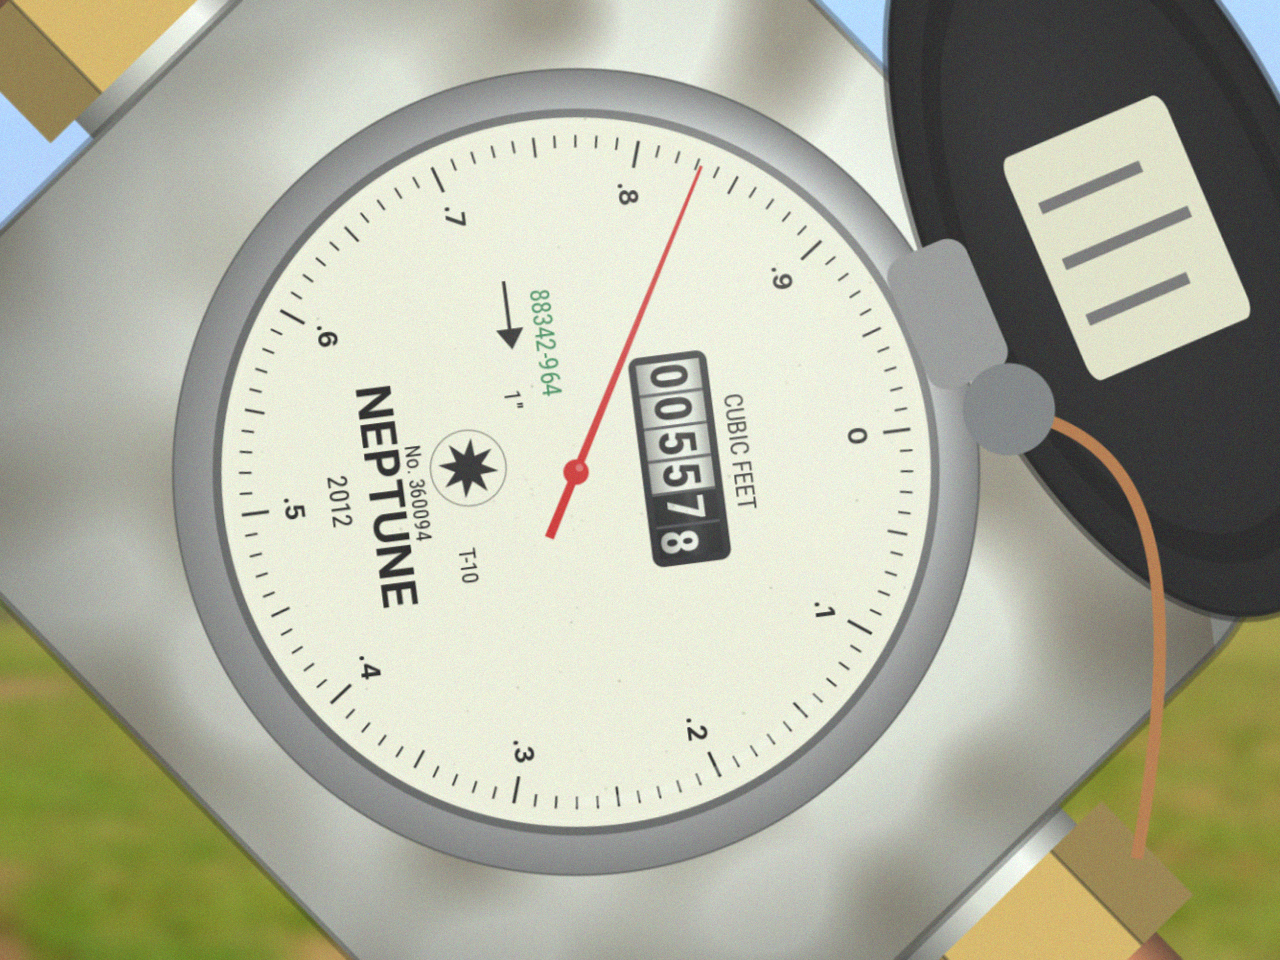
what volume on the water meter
5577.83 ft³
